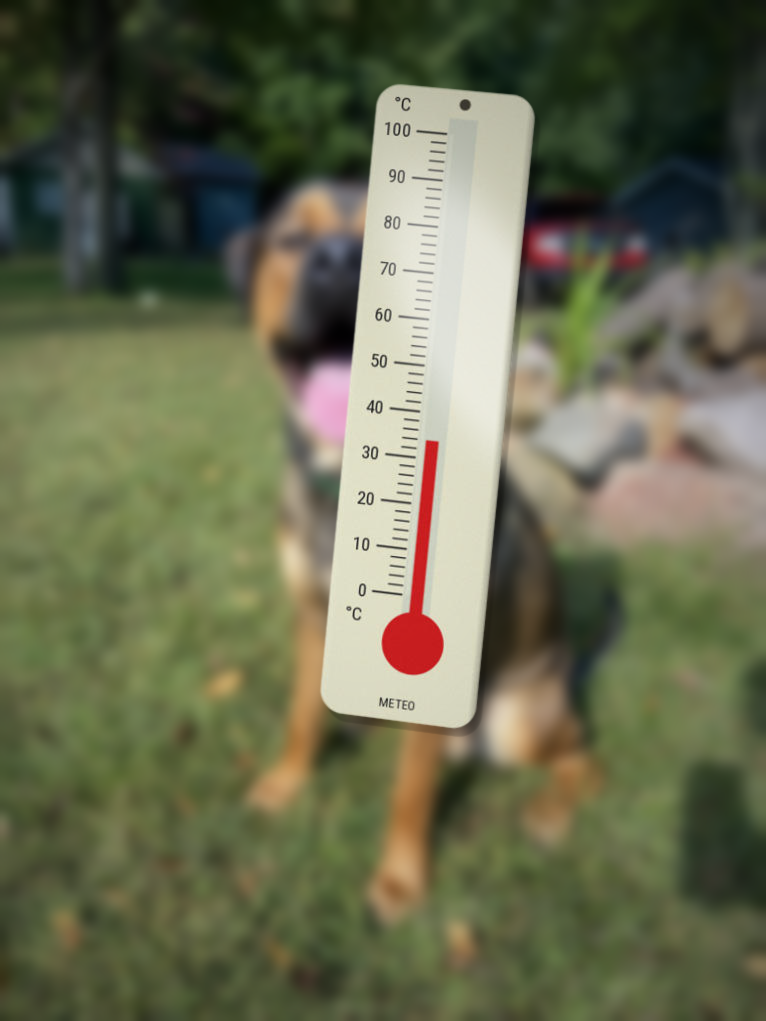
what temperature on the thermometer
34 °C
